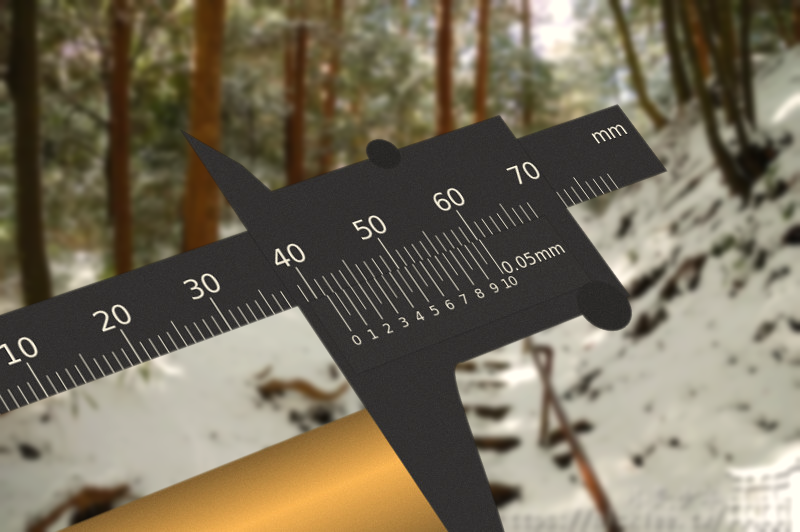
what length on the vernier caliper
41.2 mm
